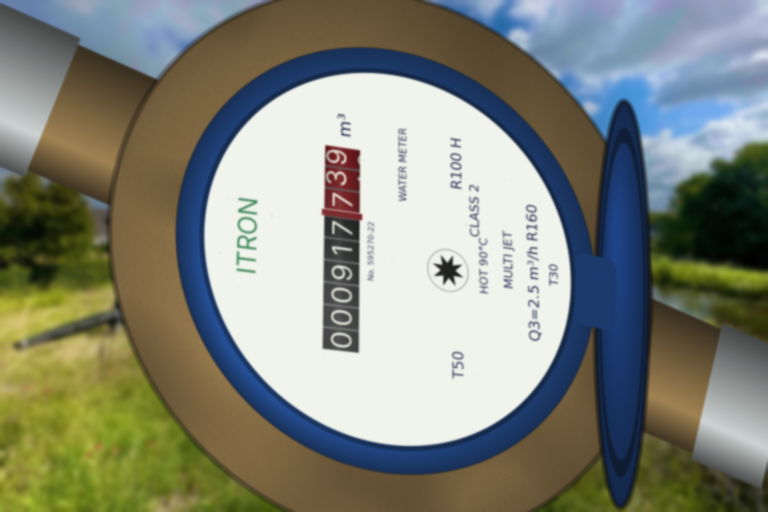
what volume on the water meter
917.739 m³
